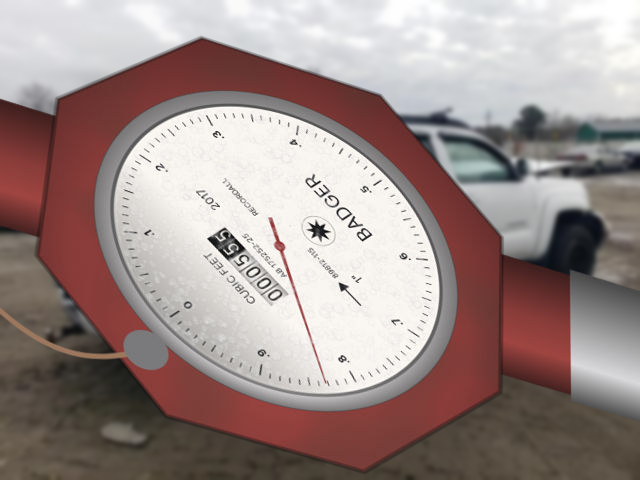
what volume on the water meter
554.83 ft³
